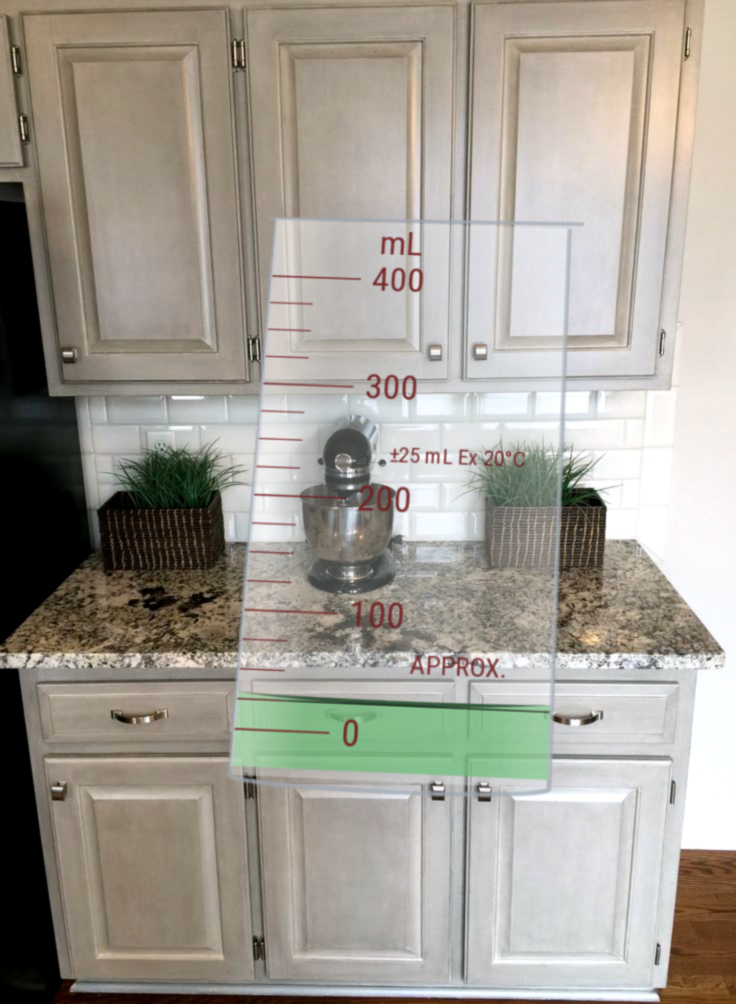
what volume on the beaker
25 mL
